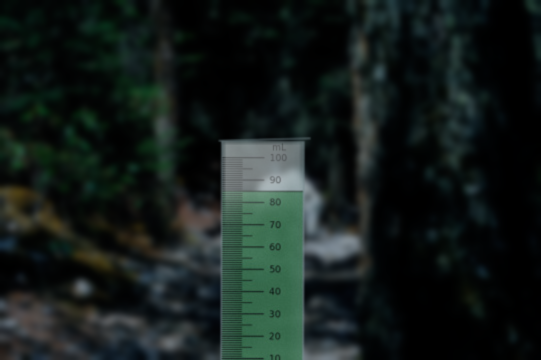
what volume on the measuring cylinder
85 mL
